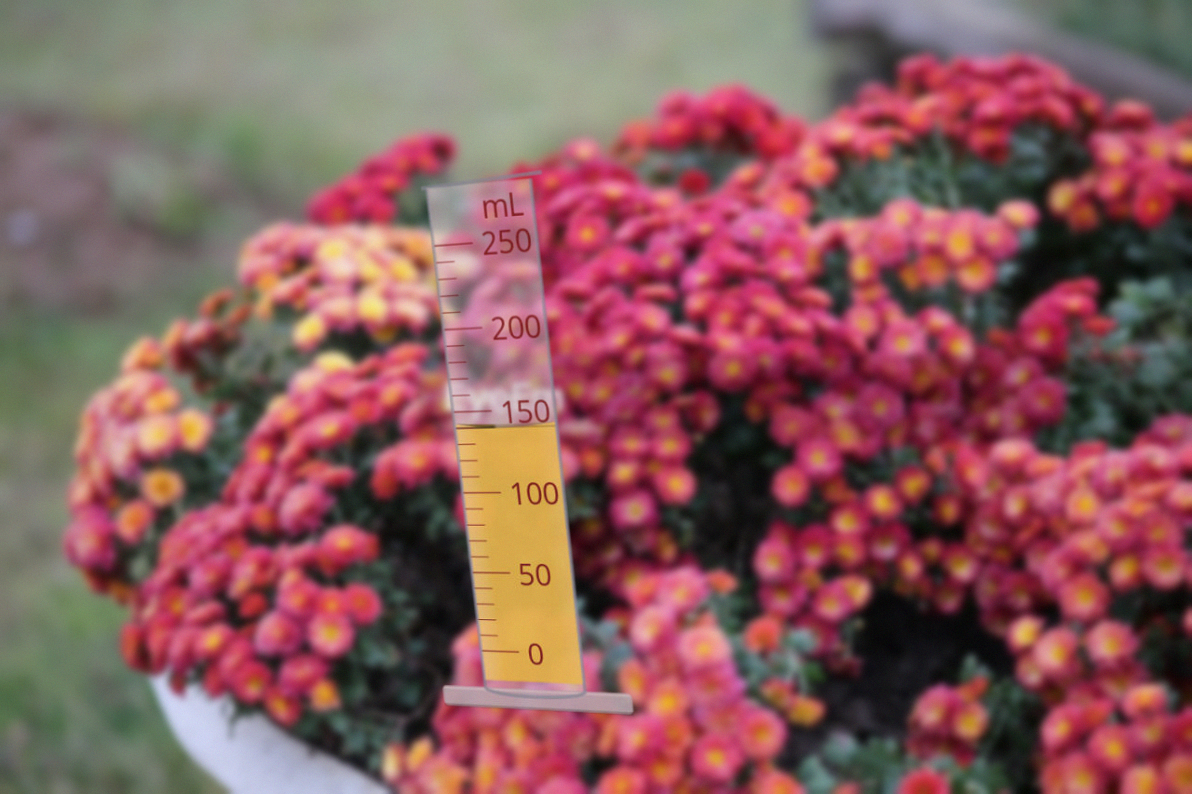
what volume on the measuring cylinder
140 mL
